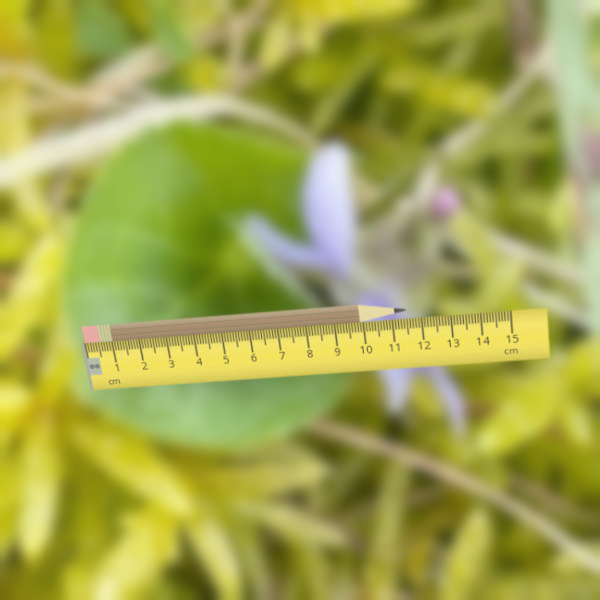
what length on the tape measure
11.5 cm
